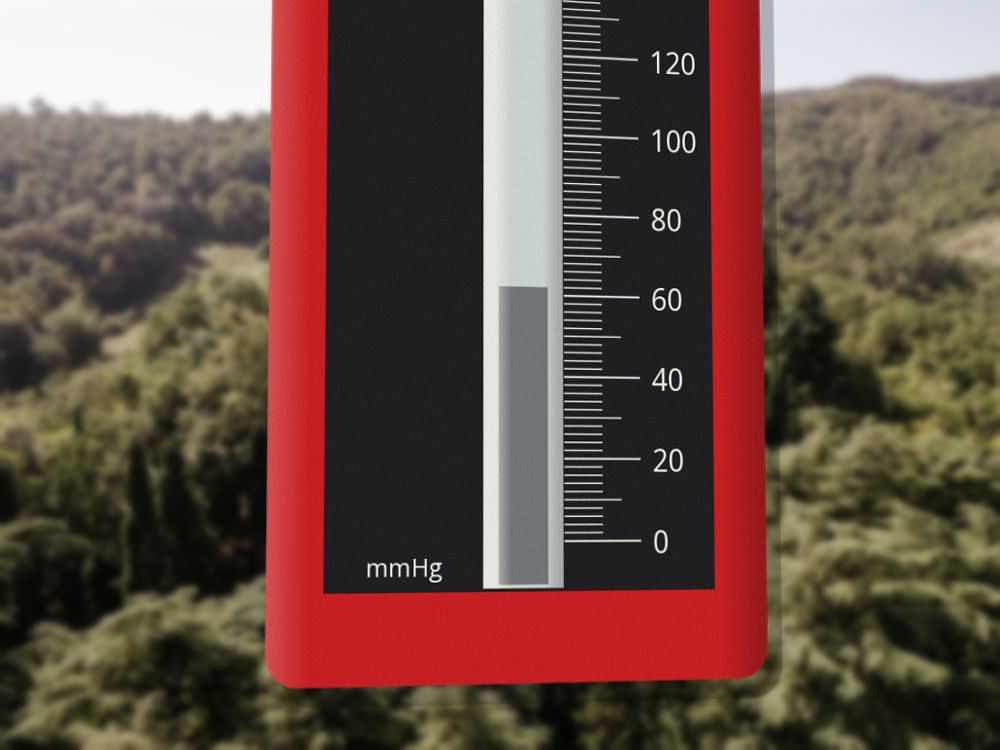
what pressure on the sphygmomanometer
62 mmHg
